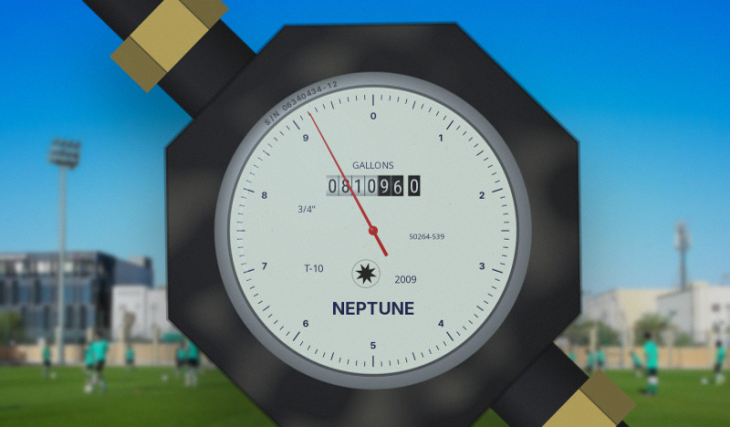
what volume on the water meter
810959.2 gal
